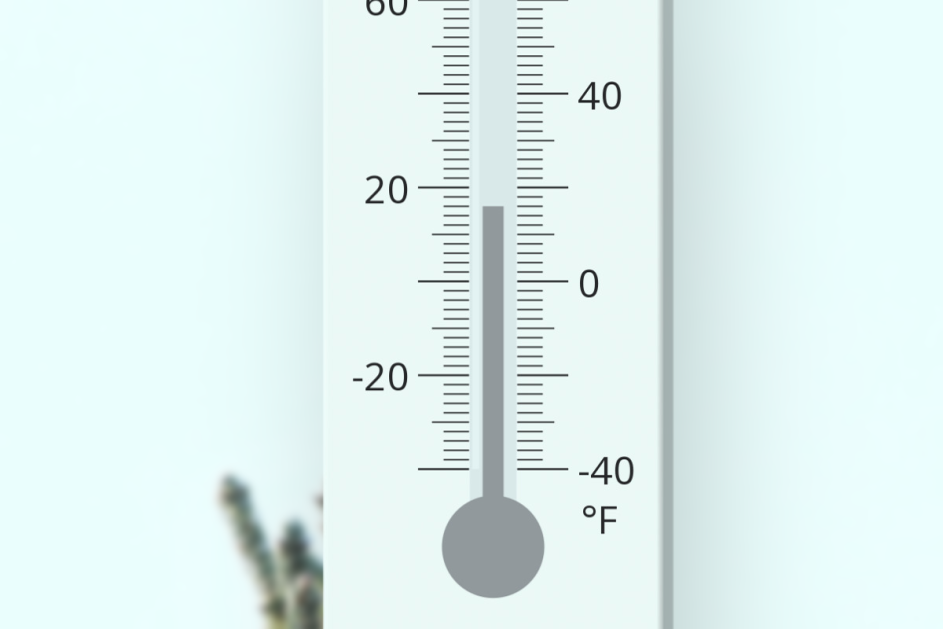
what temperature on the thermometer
16 °F
